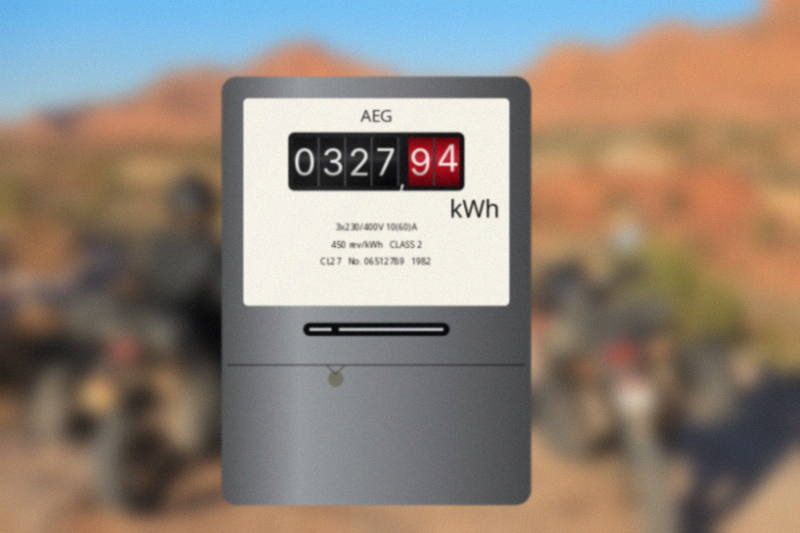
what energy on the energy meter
327.94 kWh
